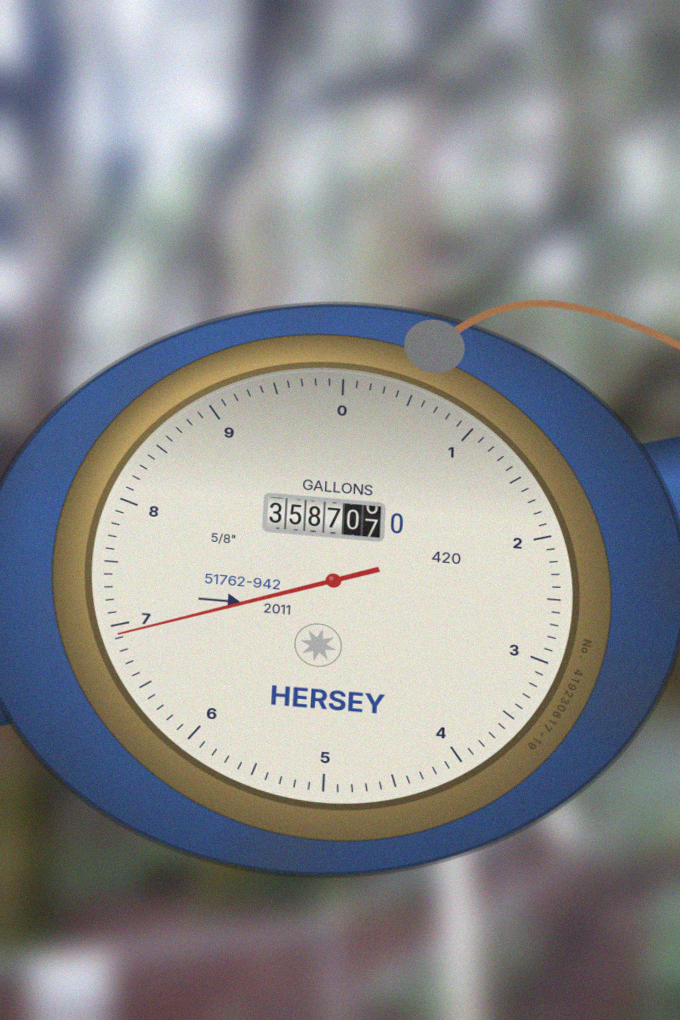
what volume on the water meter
3587066.9 gal
